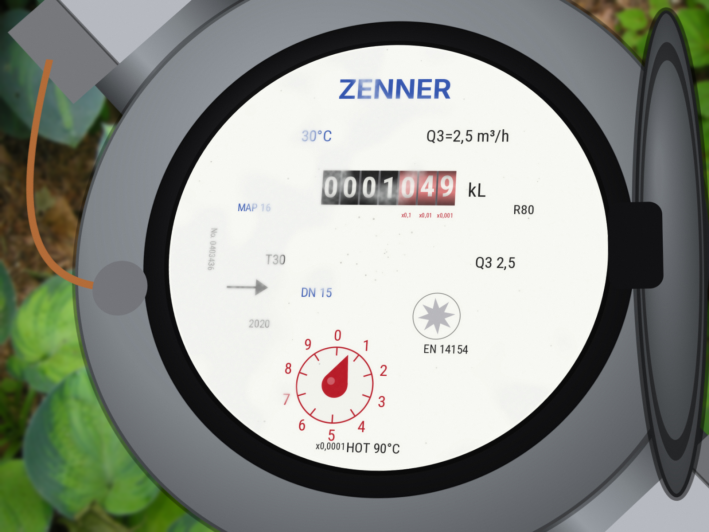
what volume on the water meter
1.0490 kL
